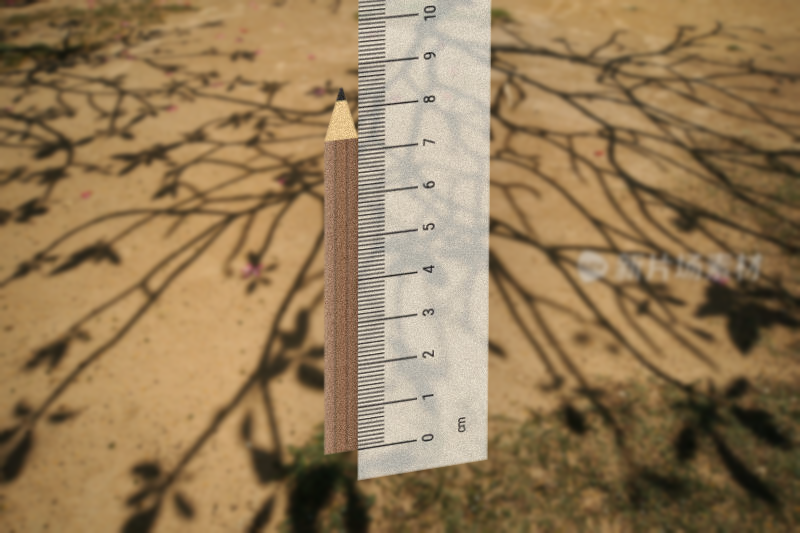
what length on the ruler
8.5 cm
